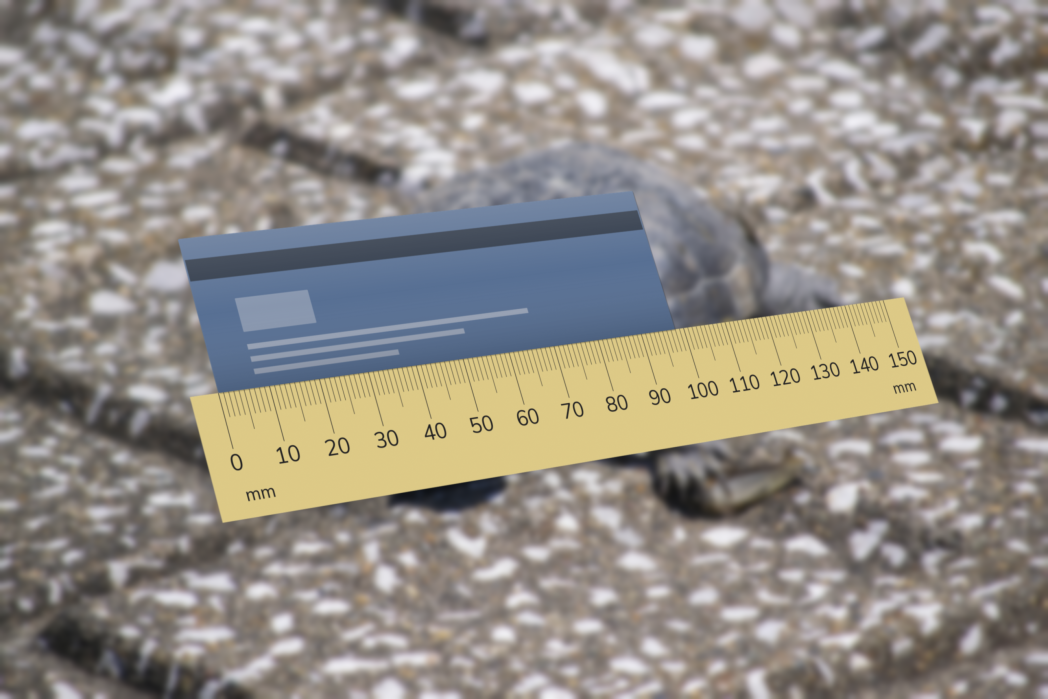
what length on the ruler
98 mm
